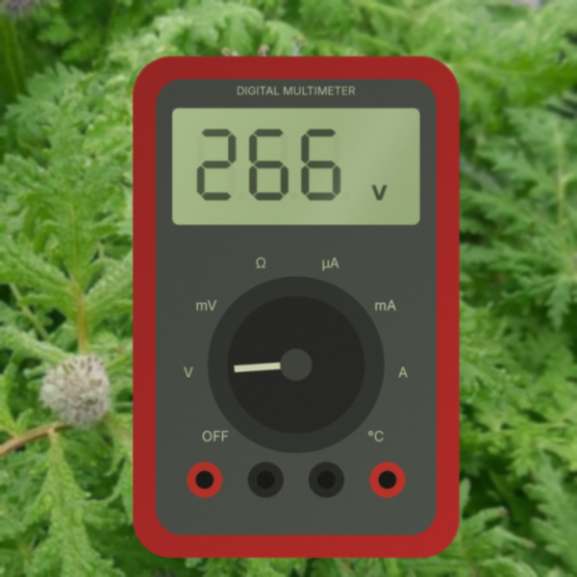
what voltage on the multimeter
266 V
